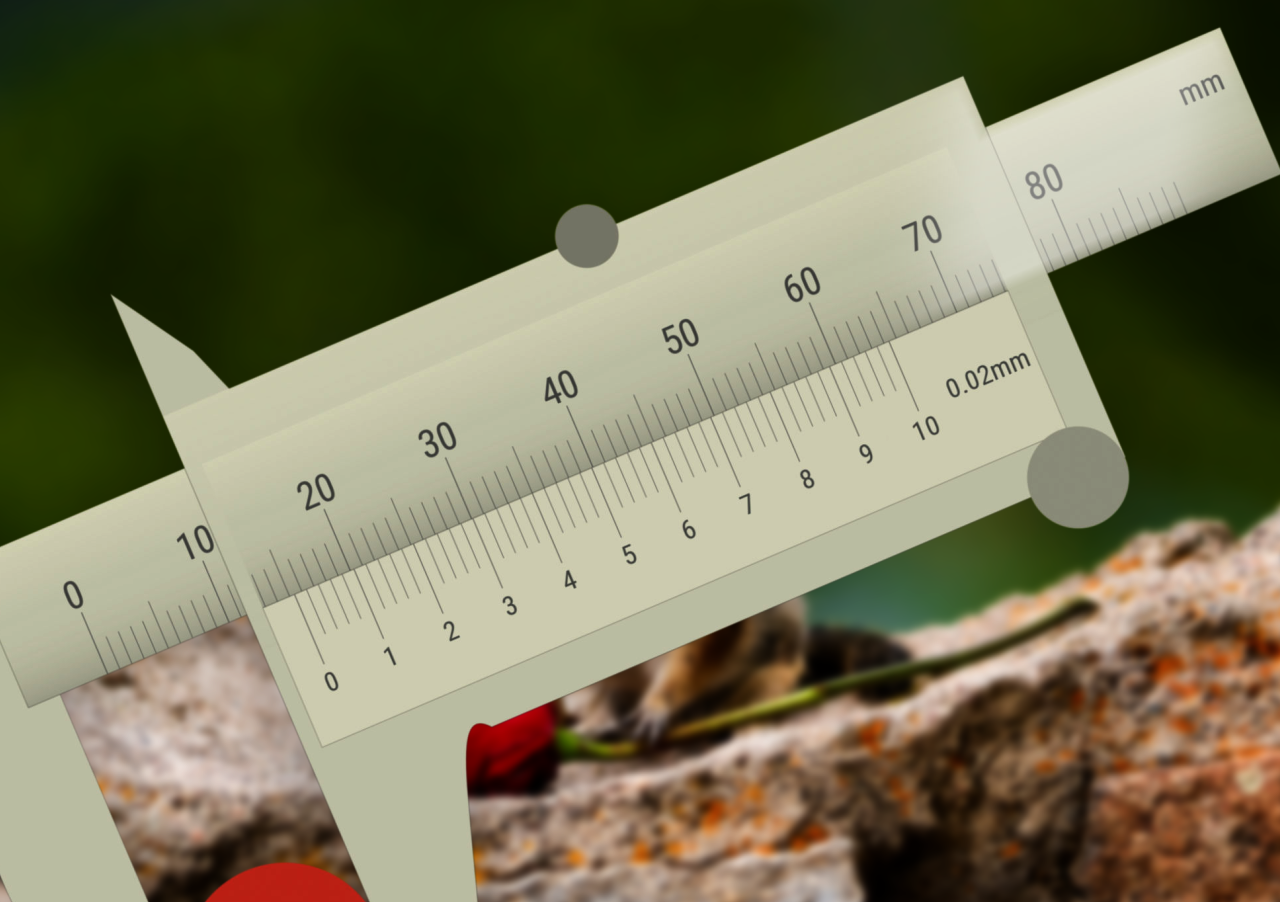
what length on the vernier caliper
15.4 mm
